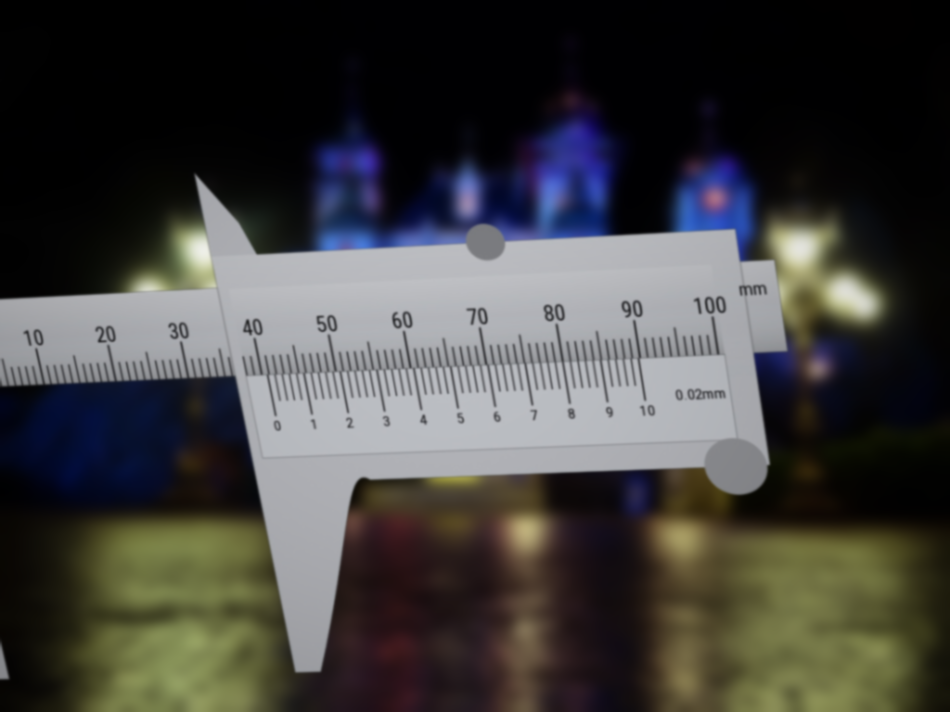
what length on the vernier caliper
40.8 mm
